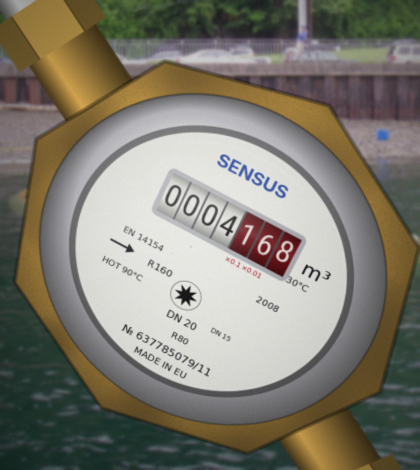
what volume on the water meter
4.168 m³
